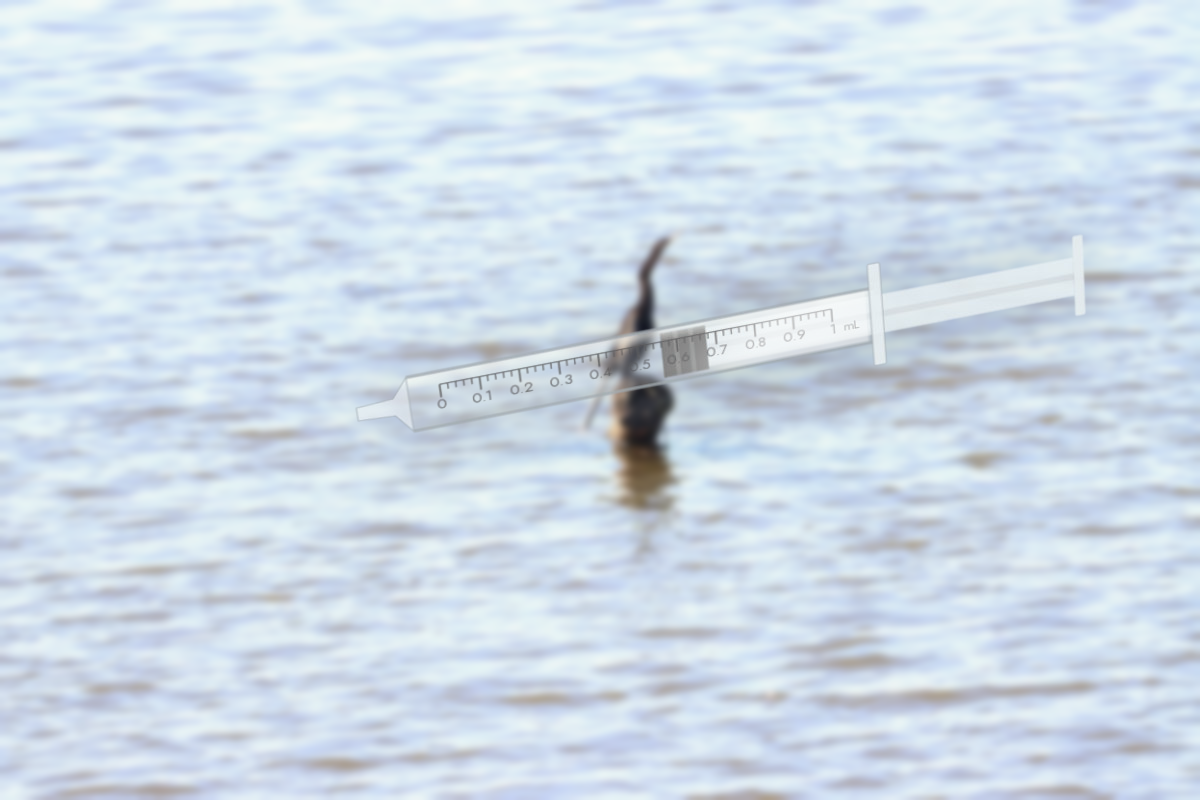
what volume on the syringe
0.56 mL
